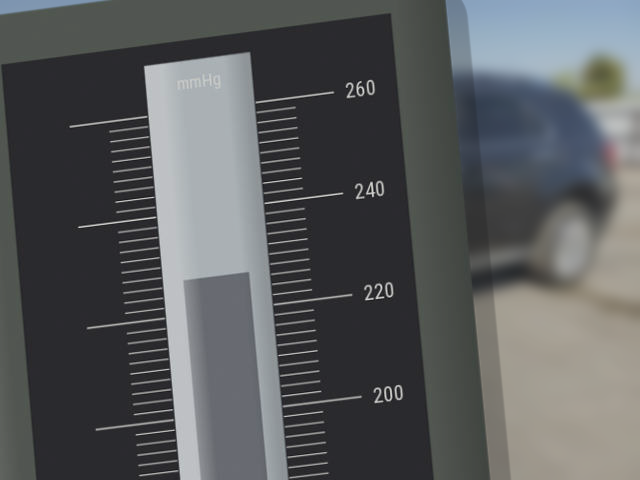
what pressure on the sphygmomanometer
227 mmHg
